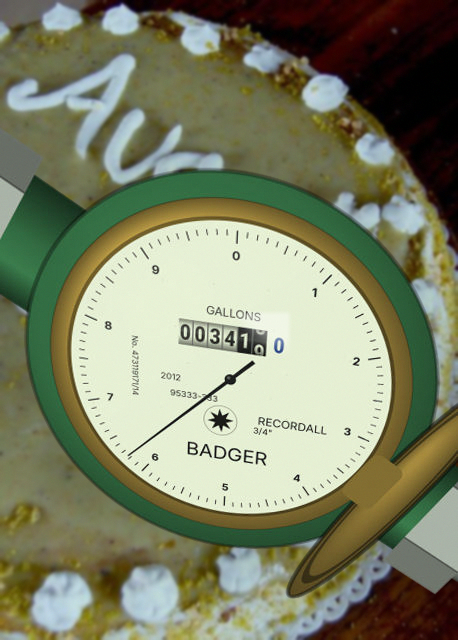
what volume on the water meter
34186.2 gal
